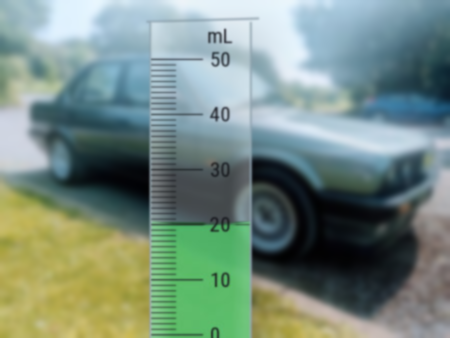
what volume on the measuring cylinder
20 mL
